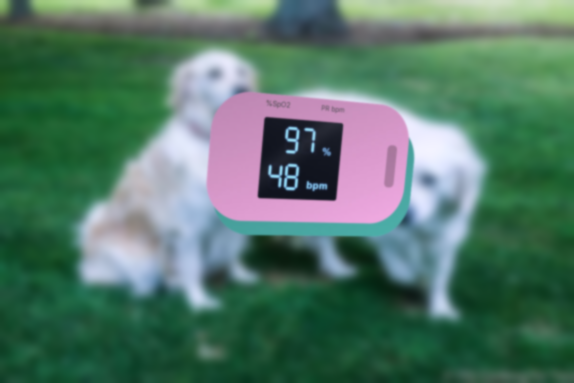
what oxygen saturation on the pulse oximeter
97 %
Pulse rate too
48 bpm
